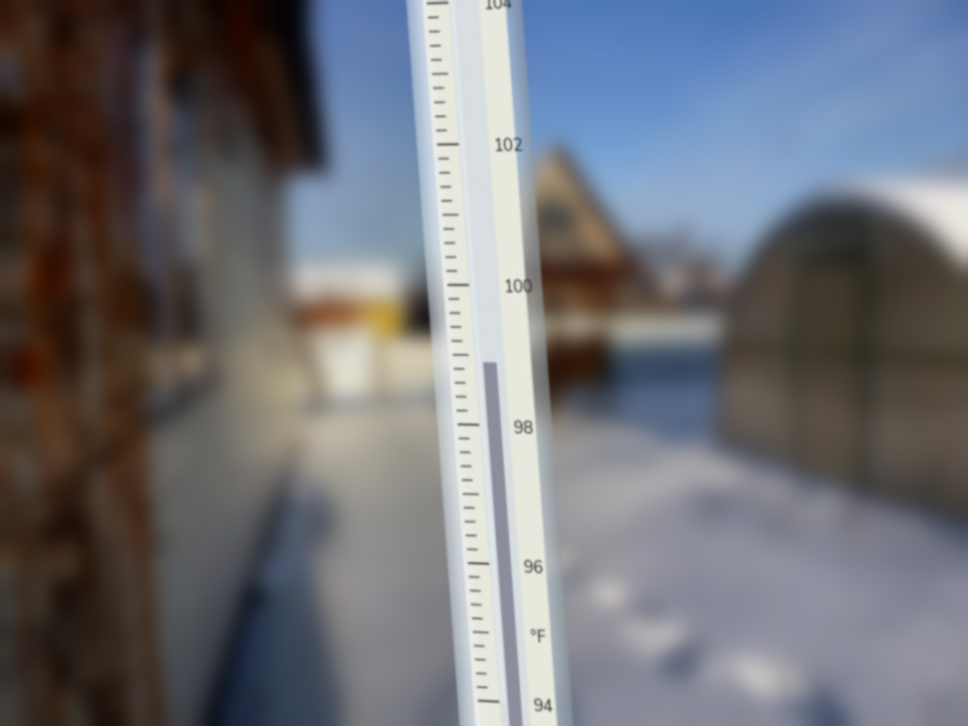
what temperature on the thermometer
98.9 °F
